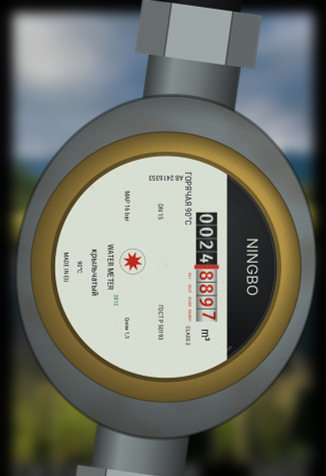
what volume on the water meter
24.8897 m³
